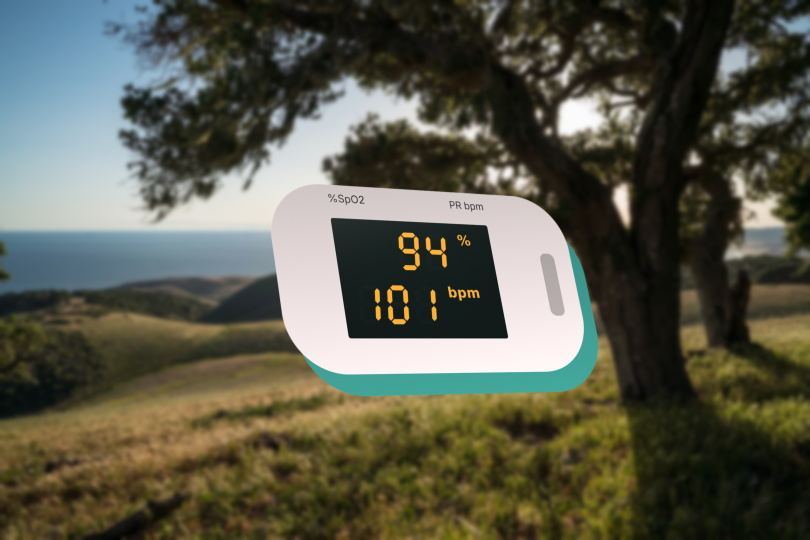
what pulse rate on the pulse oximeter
101 bpm
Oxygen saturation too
94 %
